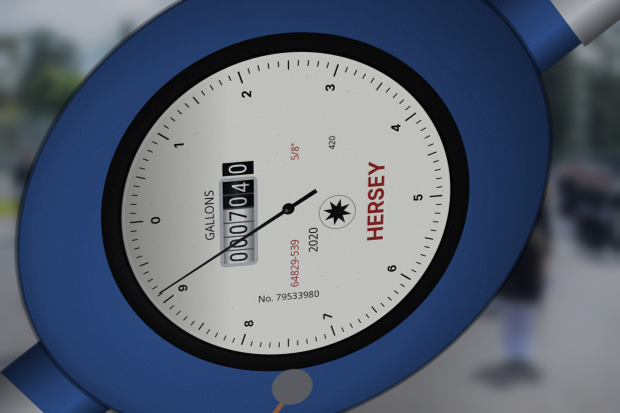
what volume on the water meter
7039.1 gal
